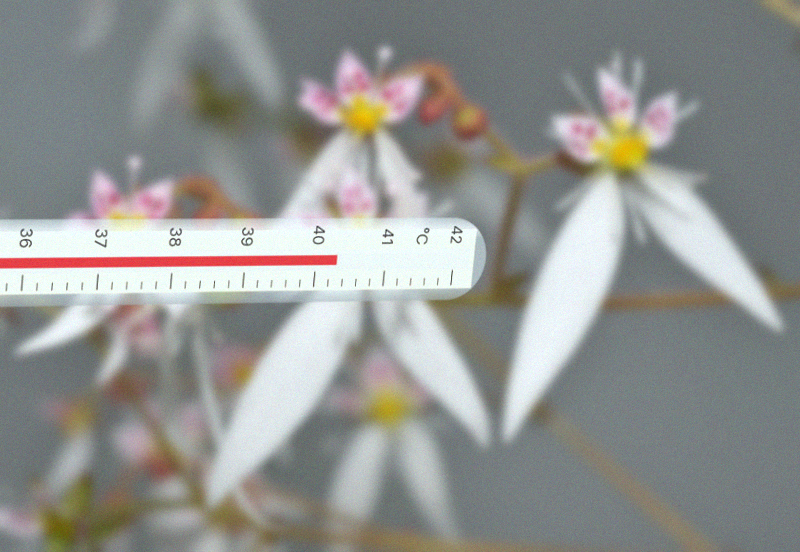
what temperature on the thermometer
40.3 °C
